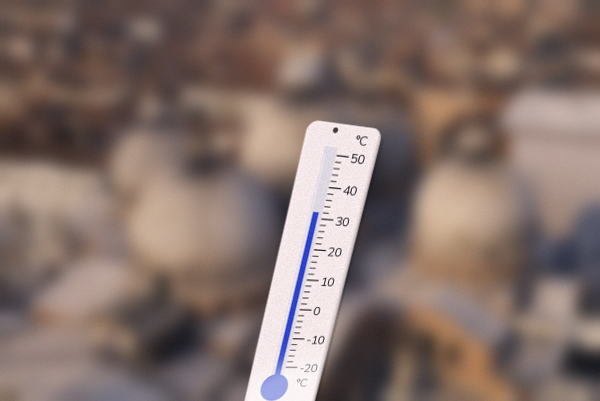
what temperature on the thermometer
32 °C
